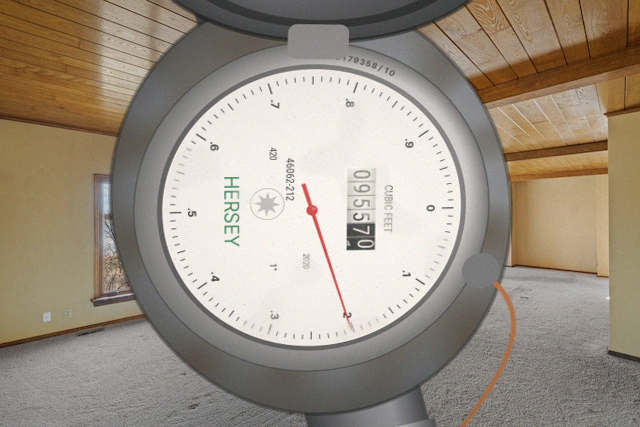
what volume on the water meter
95570.20 ft³
